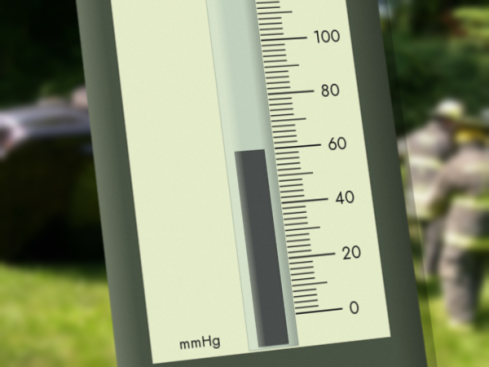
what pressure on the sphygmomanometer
60 mmHg
